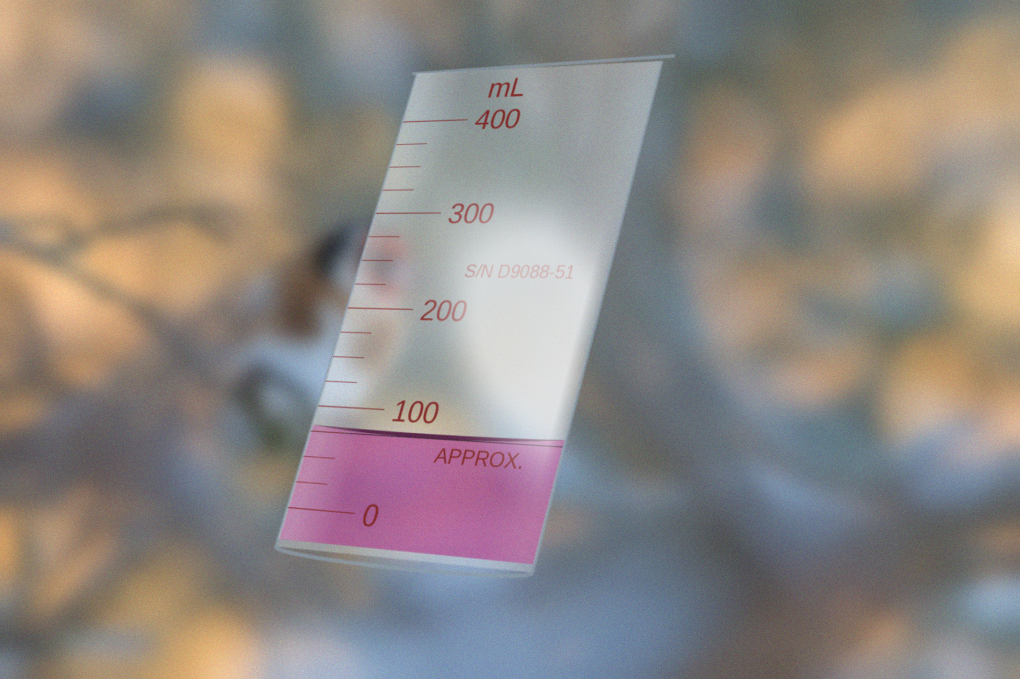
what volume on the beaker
75 mL
